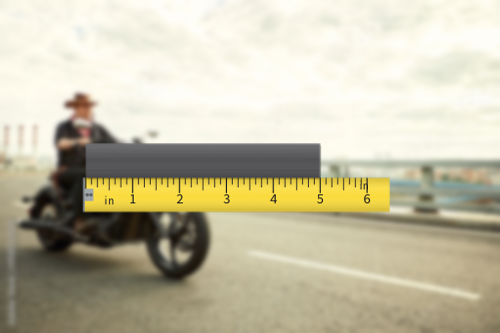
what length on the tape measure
5 in
